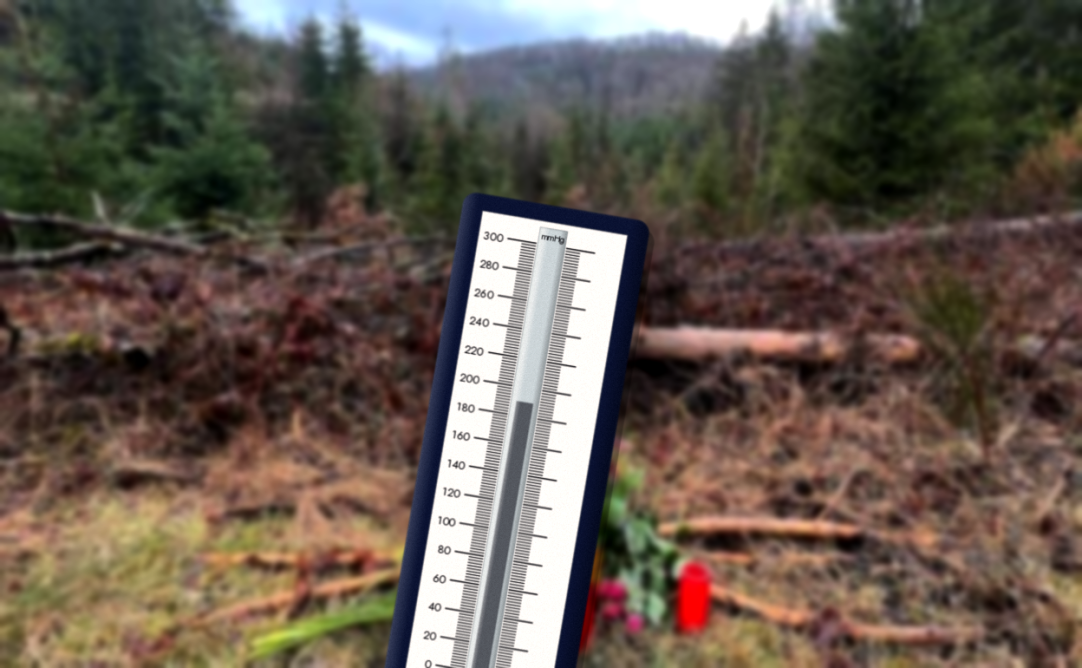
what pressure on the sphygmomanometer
190 mmHg
